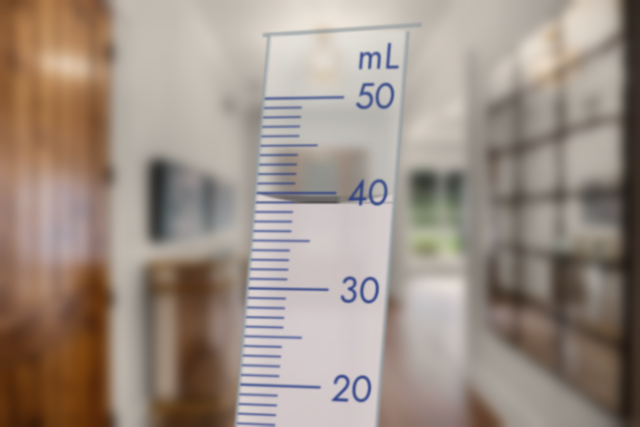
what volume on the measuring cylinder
39 mL
